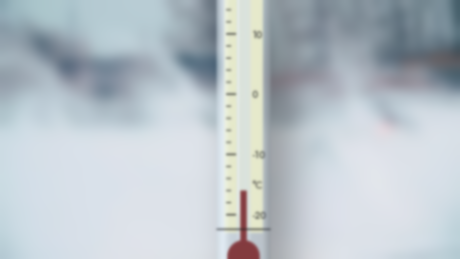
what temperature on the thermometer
-16 °C
